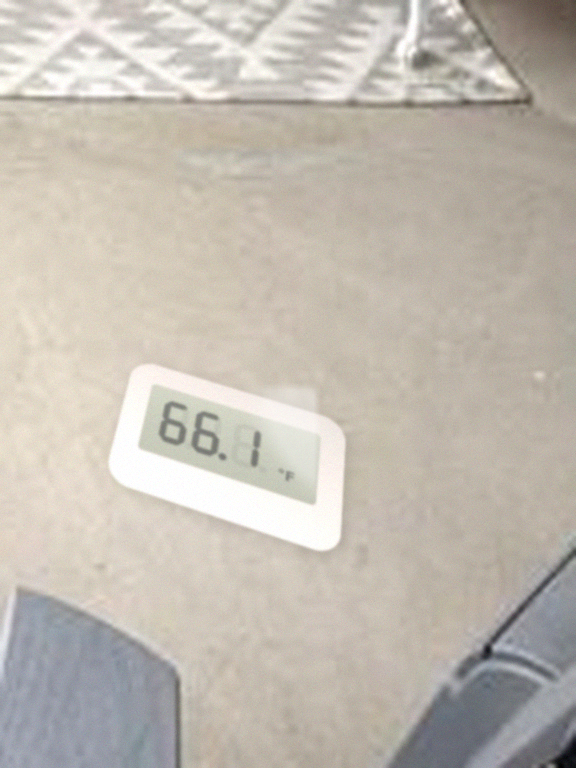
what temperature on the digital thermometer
66.1 °F
